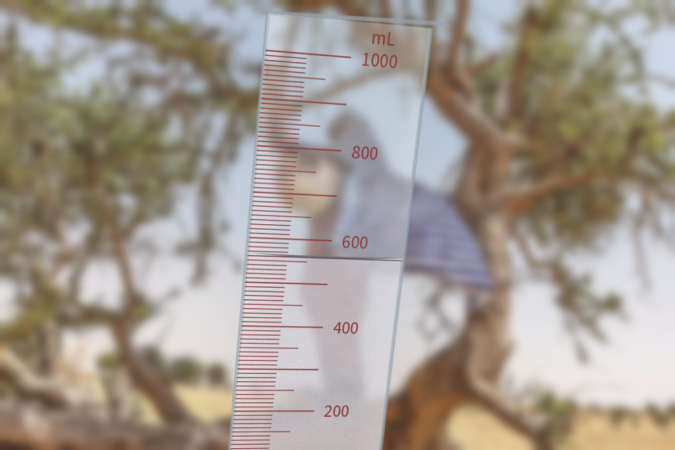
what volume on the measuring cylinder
560 mL
